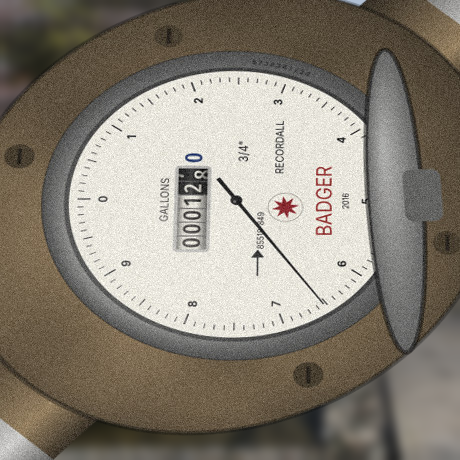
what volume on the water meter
1276.5 gal
